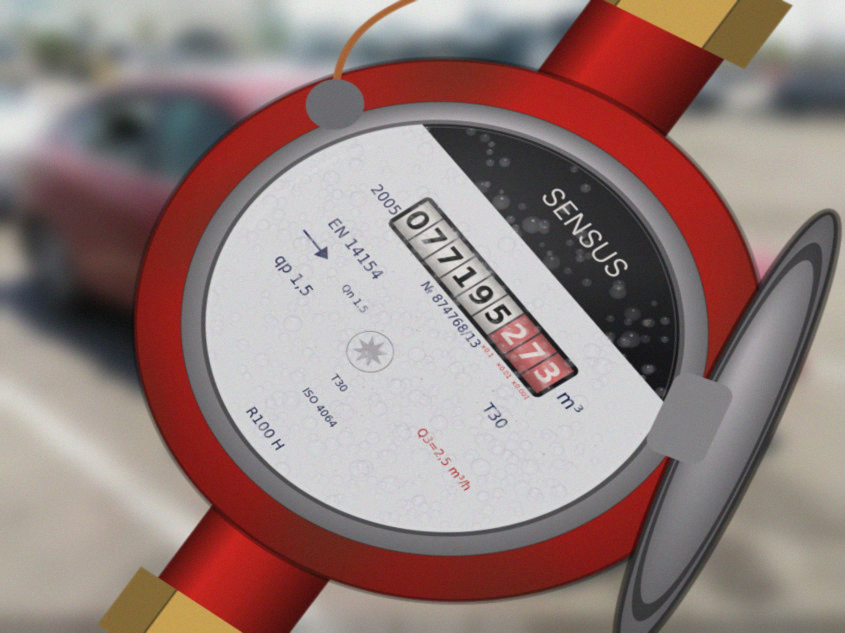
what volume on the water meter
77195.273 m³
